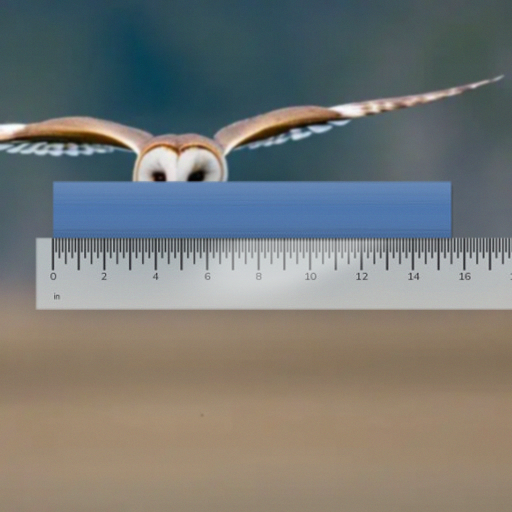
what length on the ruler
15.5 in
